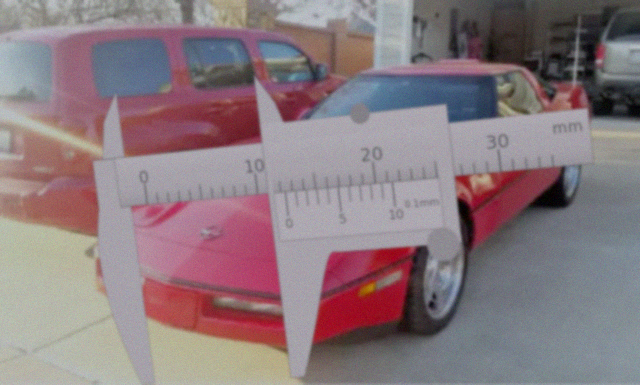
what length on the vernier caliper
12.4 mm
